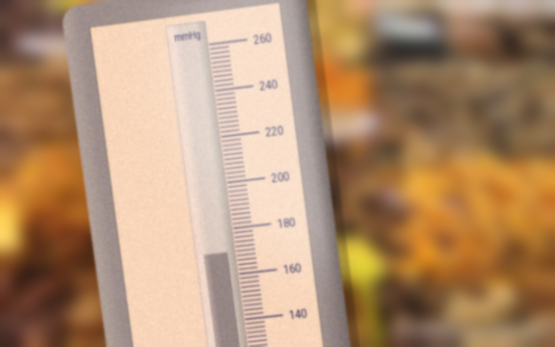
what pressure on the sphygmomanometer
170 mmHg
